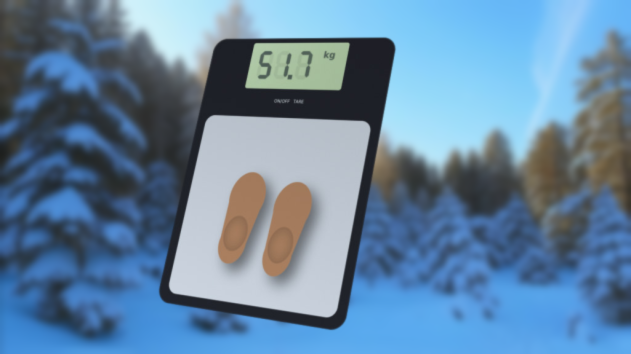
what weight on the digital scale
51.7 kg
